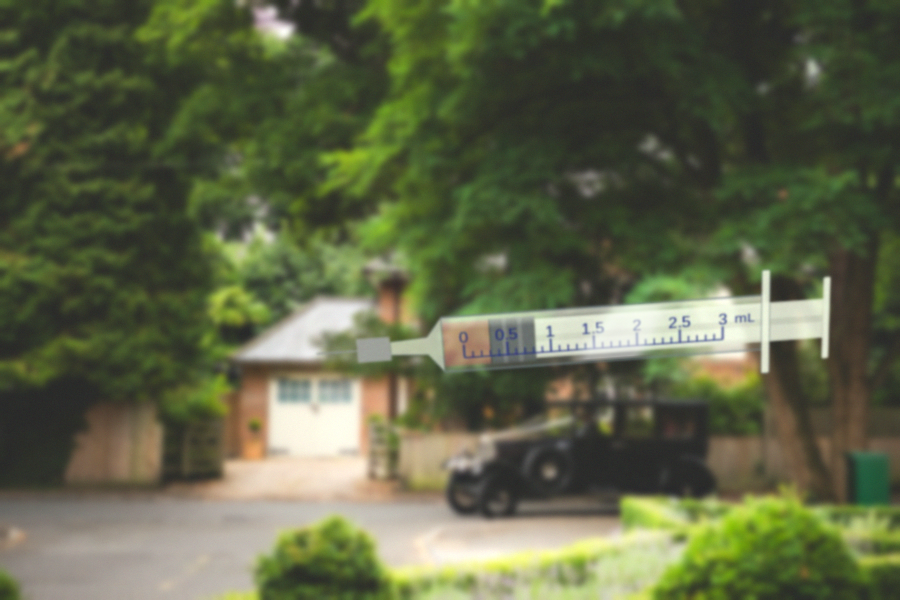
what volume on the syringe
0.3 mL
